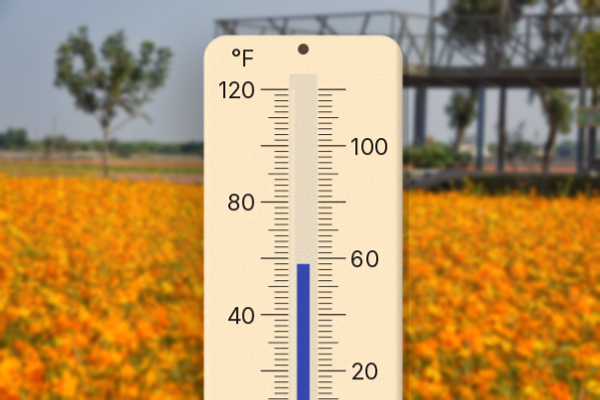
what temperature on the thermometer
58 °F
